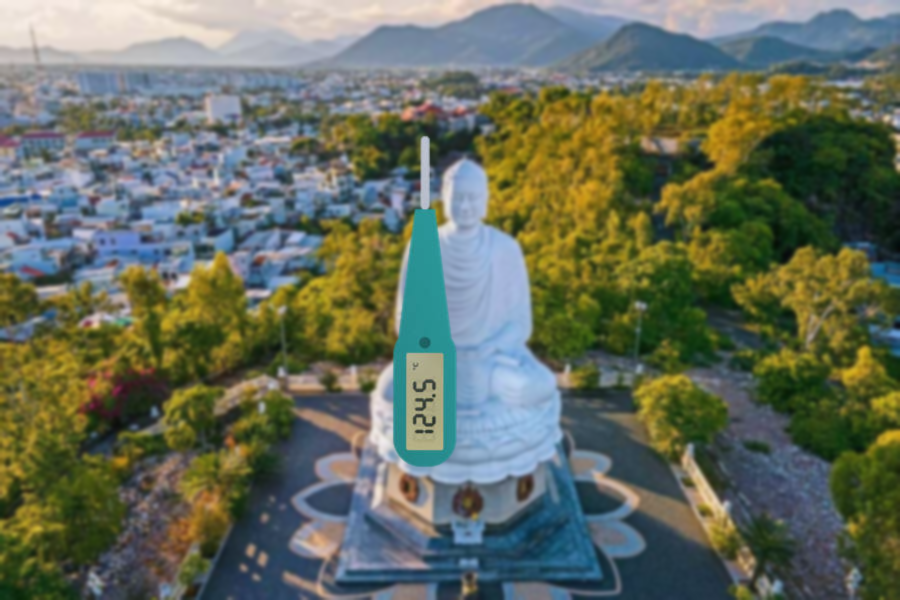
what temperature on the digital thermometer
124.5 °C
